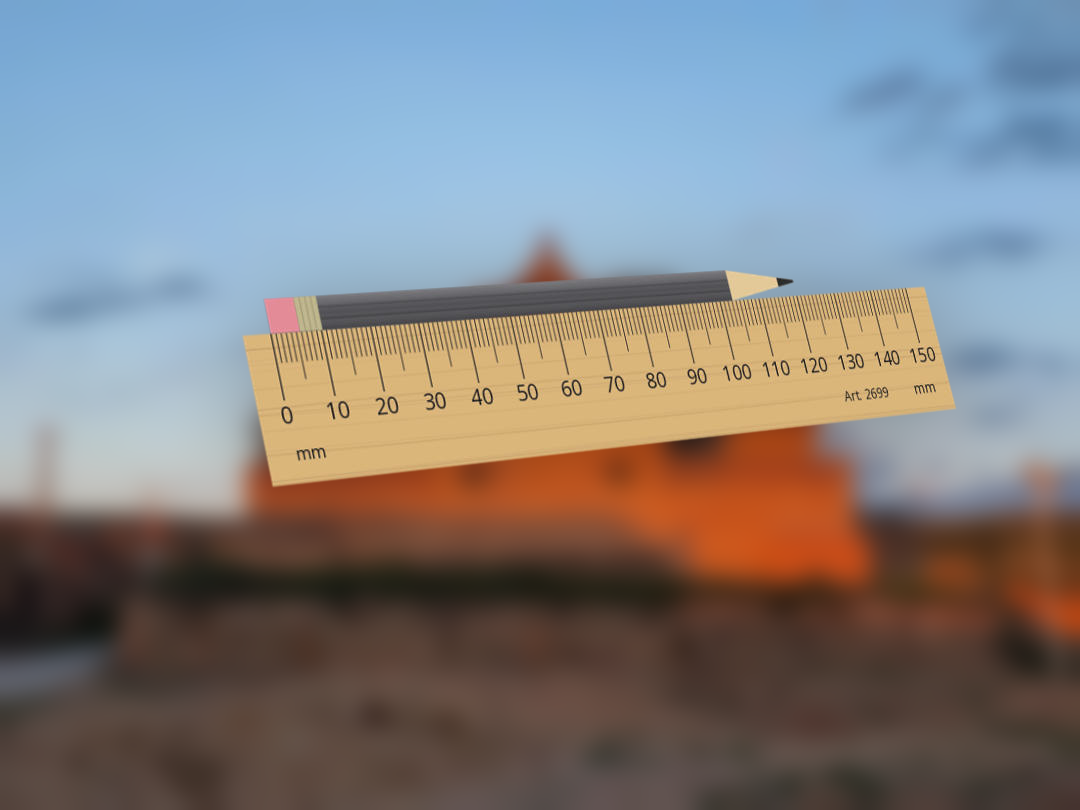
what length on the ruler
120 mm
